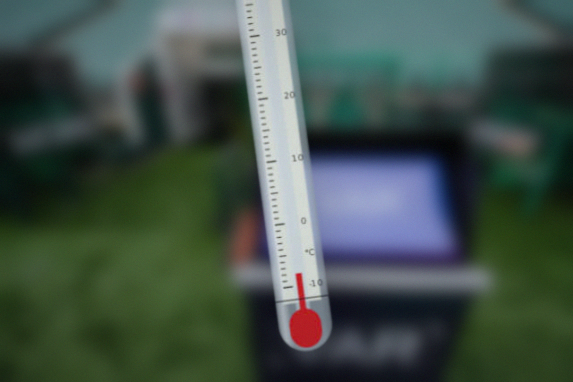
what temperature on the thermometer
-8 °C
